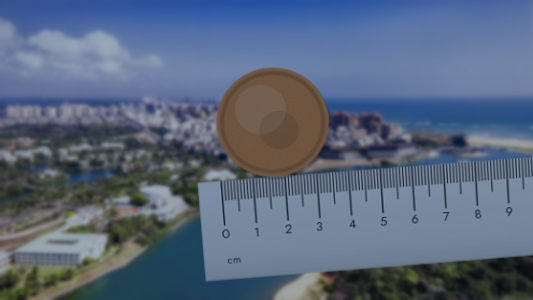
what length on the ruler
3.5 cm
